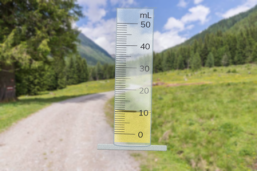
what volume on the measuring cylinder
10 mL
